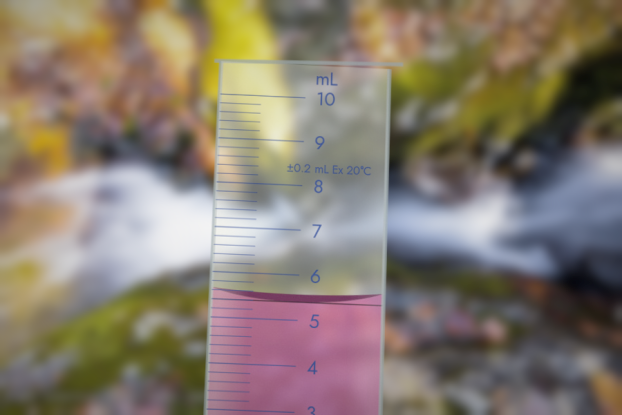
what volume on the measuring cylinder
5.4 mL
